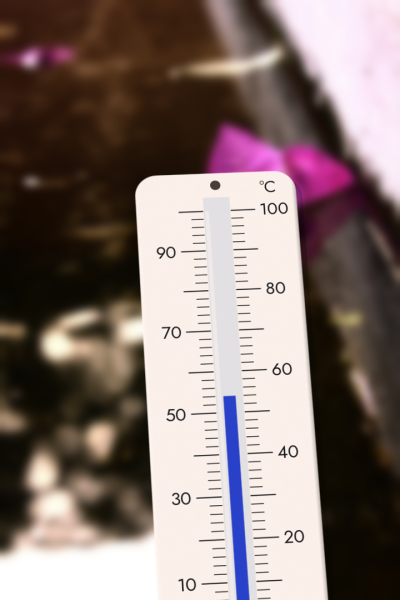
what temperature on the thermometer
54 °C
